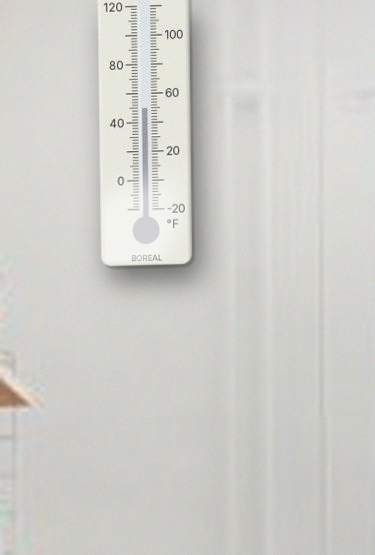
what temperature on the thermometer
50 °F
